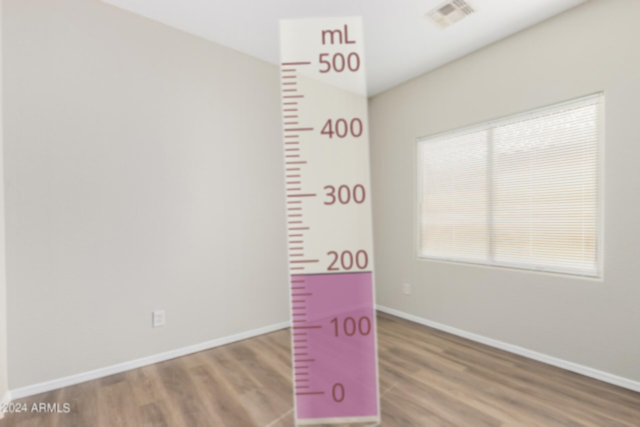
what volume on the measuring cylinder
180 mL
